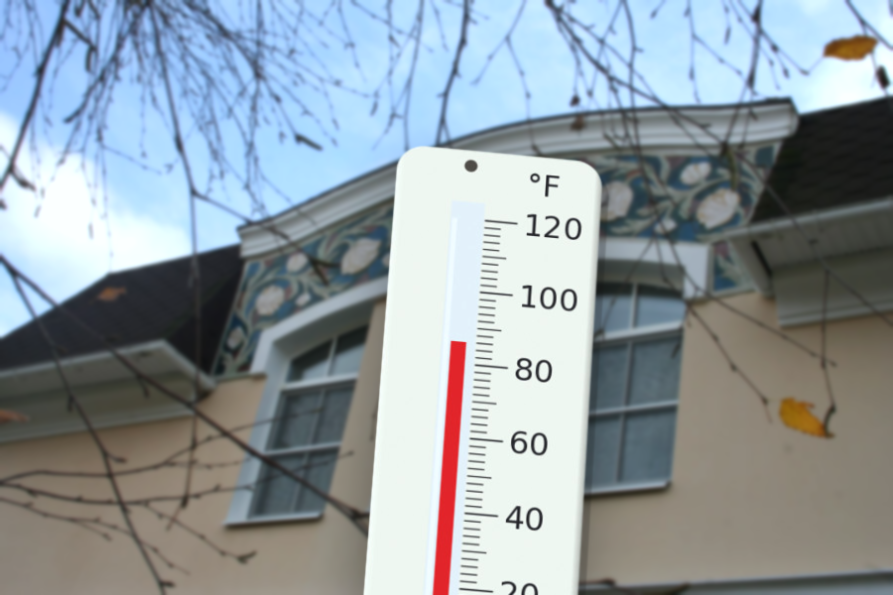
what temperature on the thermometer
86 °F
